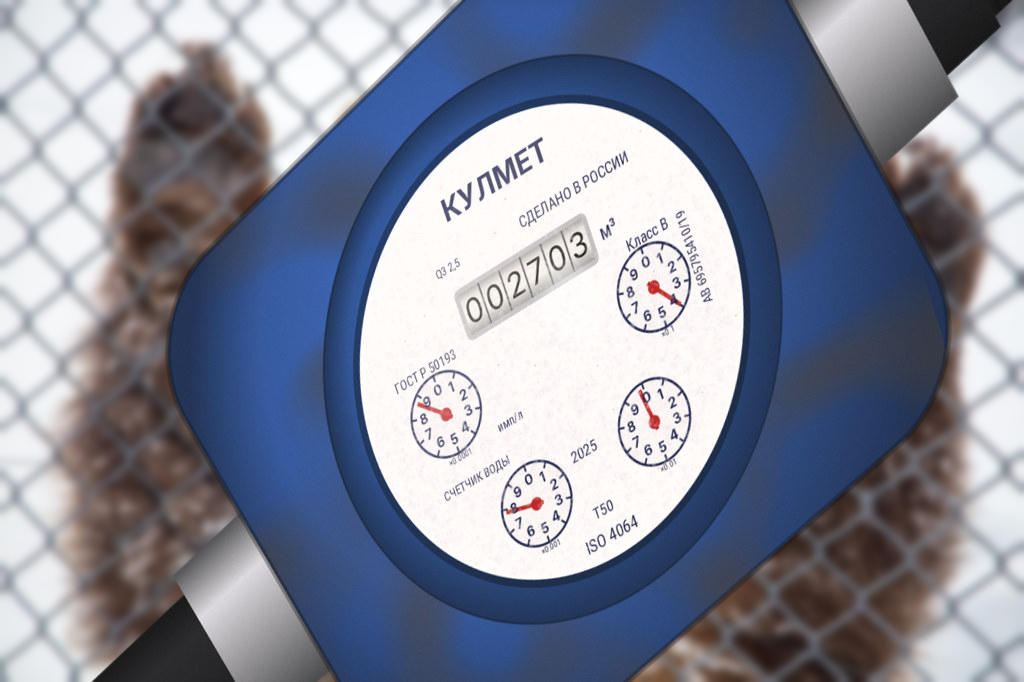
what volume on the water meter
2703.3978 m³
